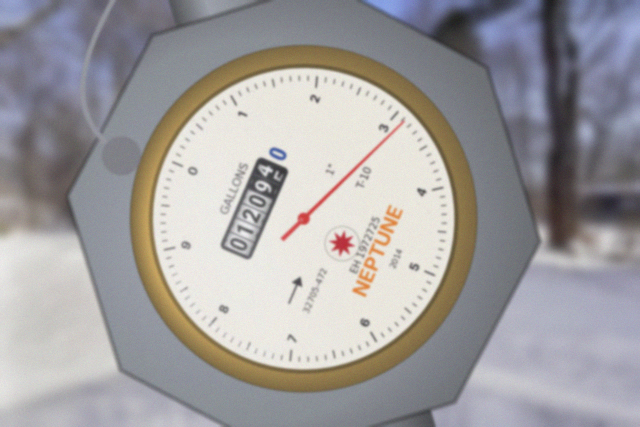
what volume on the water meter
120943.1 gal
